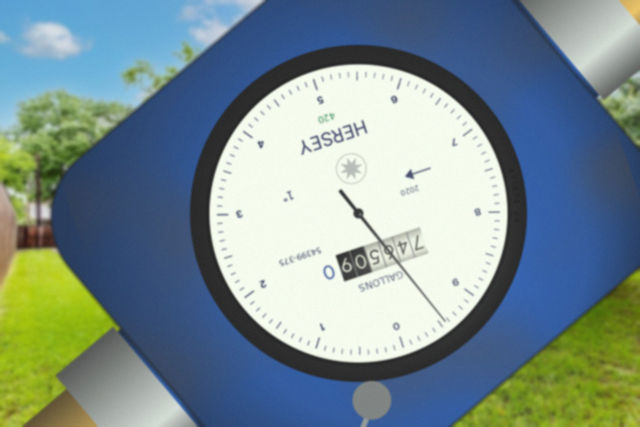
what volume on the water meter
7465089.4 gal
